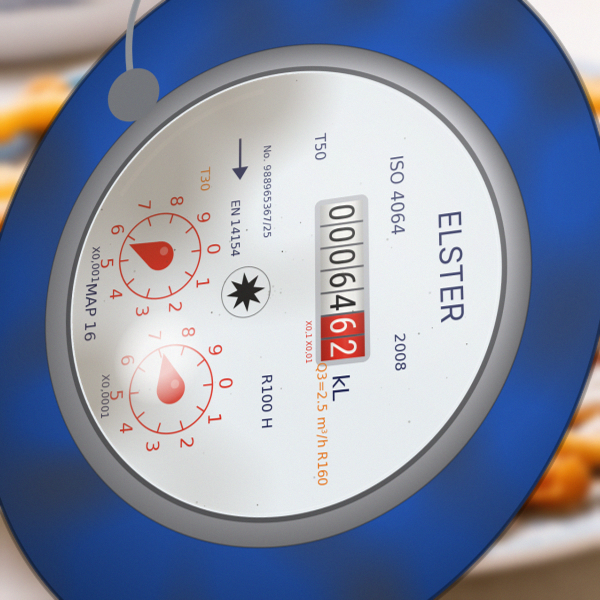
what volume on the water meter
64.6257 kL
